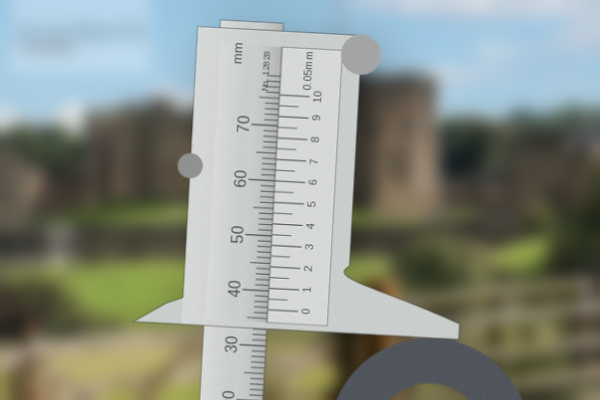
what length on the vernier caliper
36.6 mm
